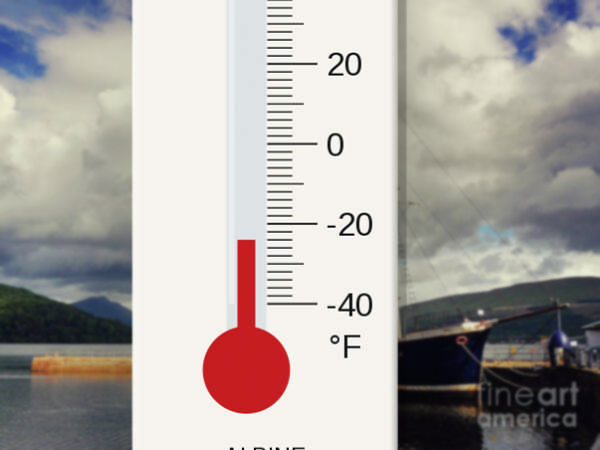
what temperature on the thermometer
-24 °F
